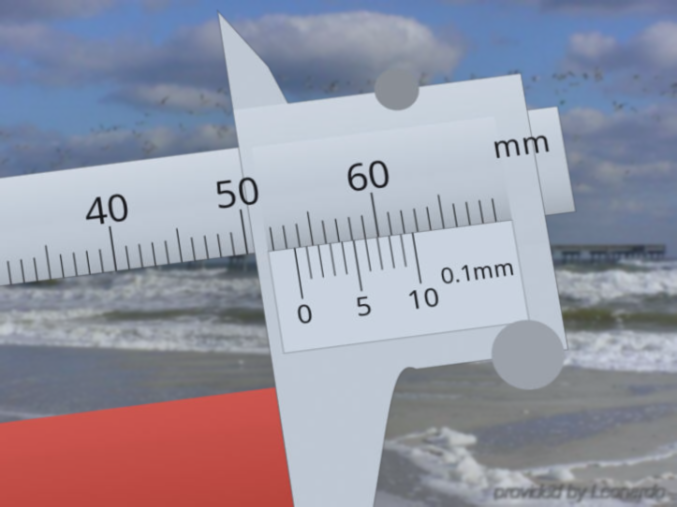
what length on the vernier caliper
53.6 mm
